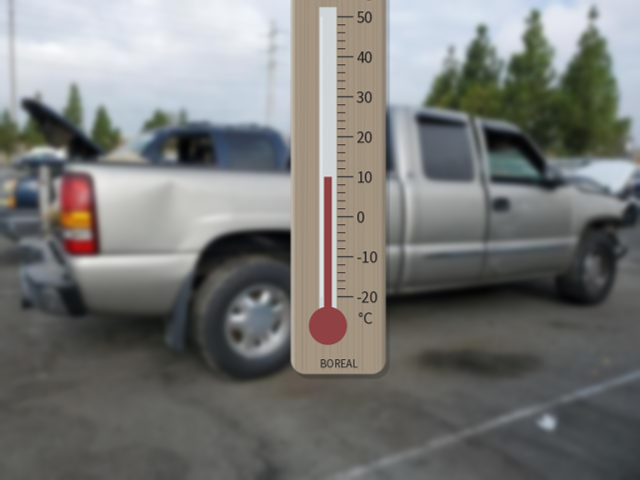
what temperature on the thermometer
10 °C
